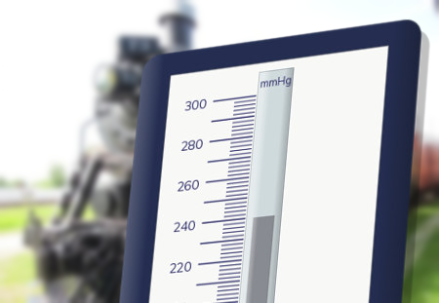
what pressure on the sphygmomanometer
240 mmHg
